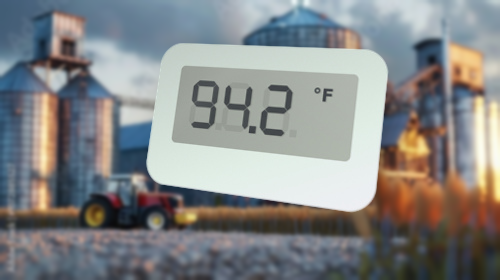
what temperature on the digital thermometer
94.2 °F
